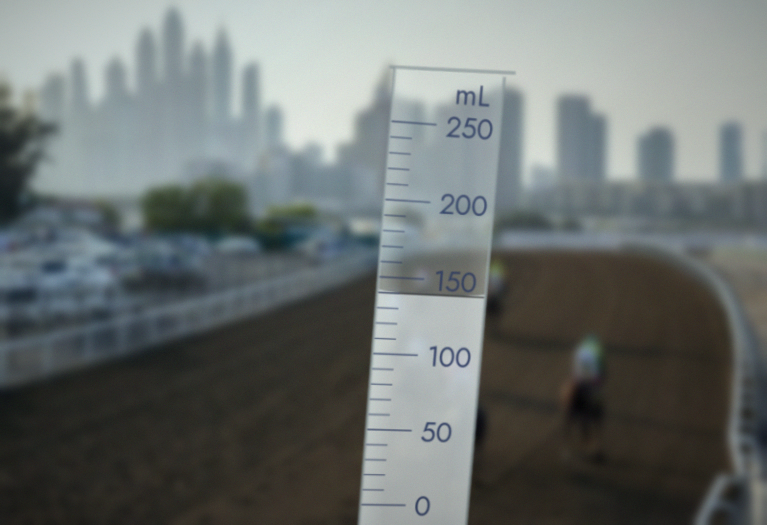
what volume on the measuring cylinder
140 mL
